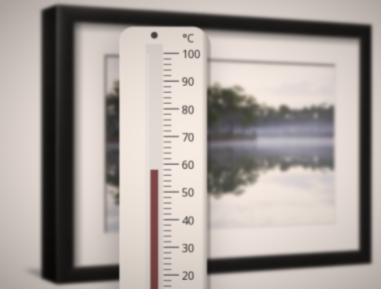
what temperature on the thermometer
58 °C
